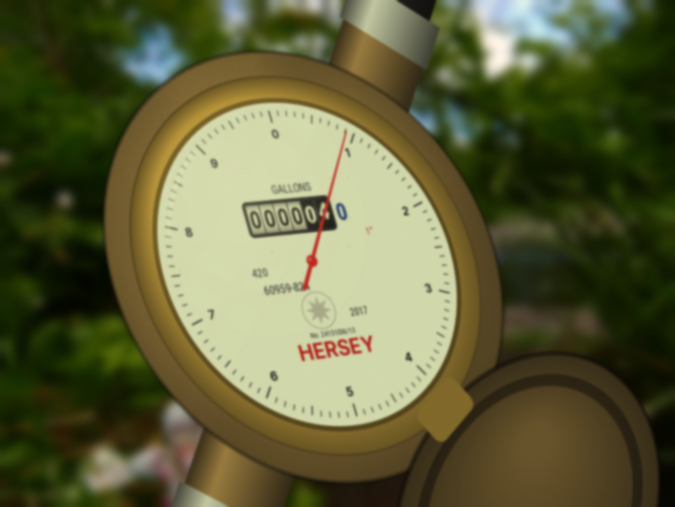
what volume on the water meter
40.9 gal
